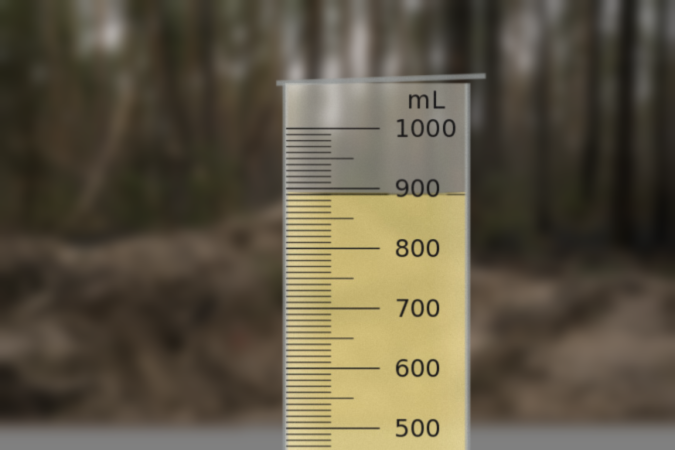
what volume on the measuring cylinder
890 mL
